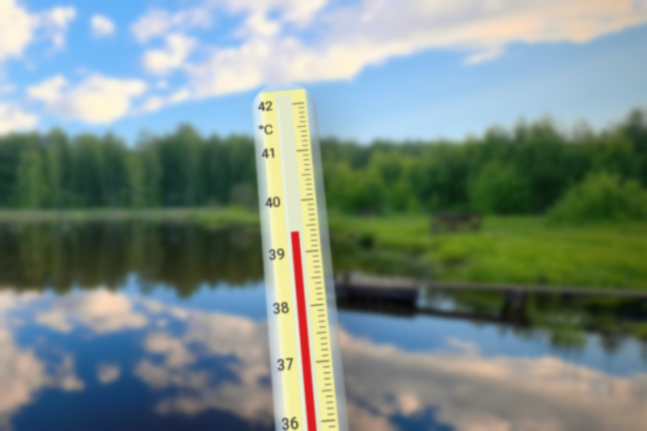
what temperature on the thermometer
39.4 °C
